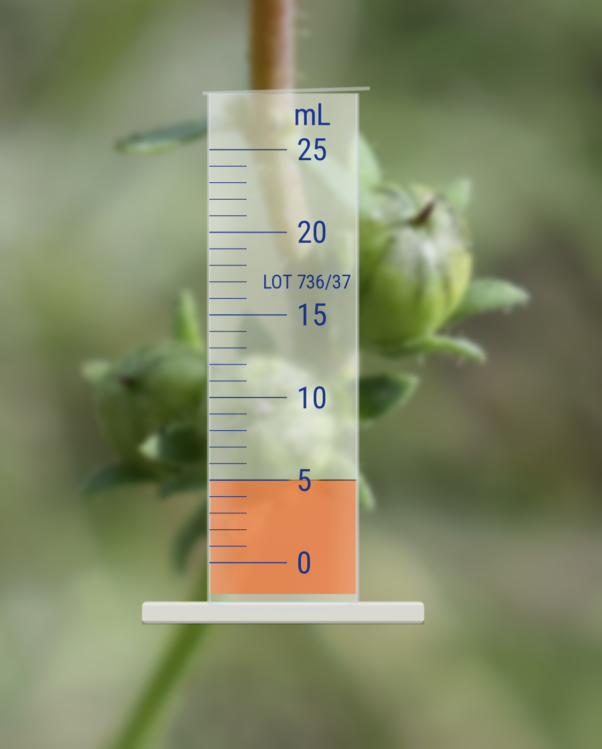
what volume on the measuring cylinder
5 mL
